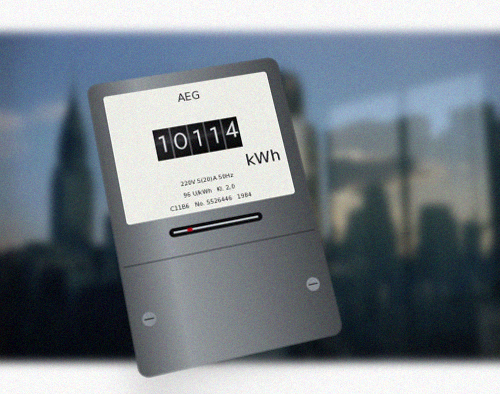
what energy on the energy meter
10114 kWh
